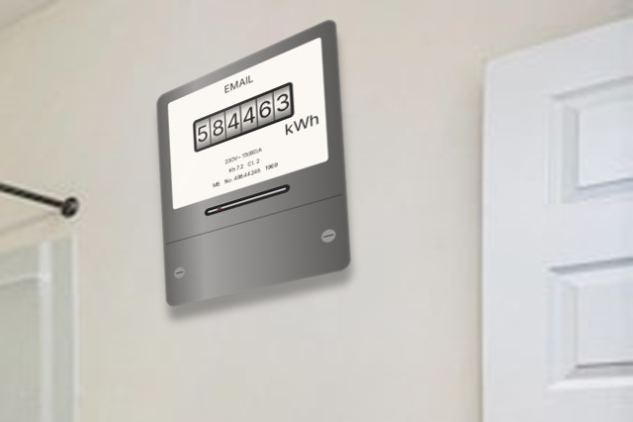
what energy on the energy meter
584463 kWh
